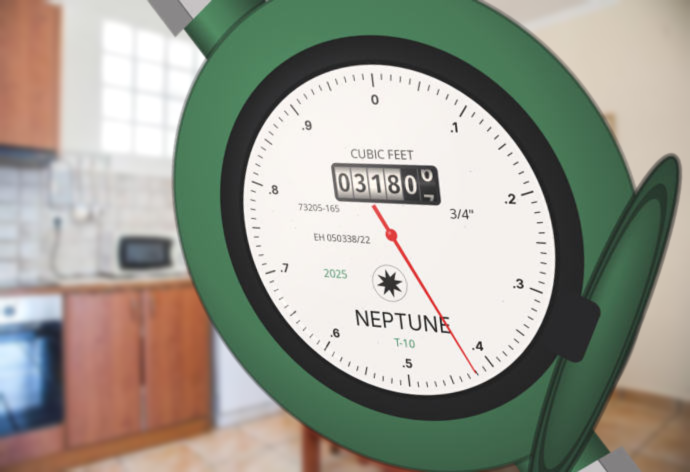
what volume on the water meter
31806.42 ft³
